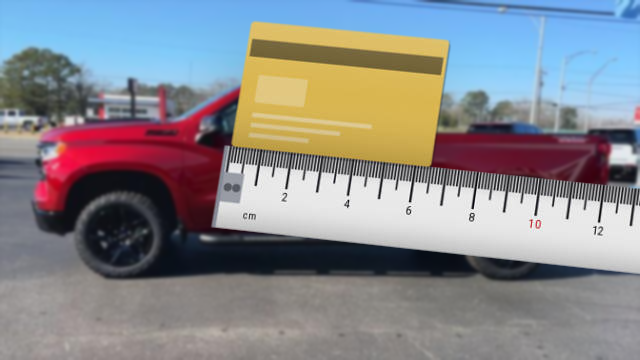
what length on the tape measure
6.5 cm
